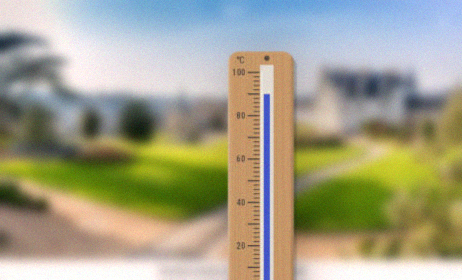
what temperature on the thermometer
90 °C
